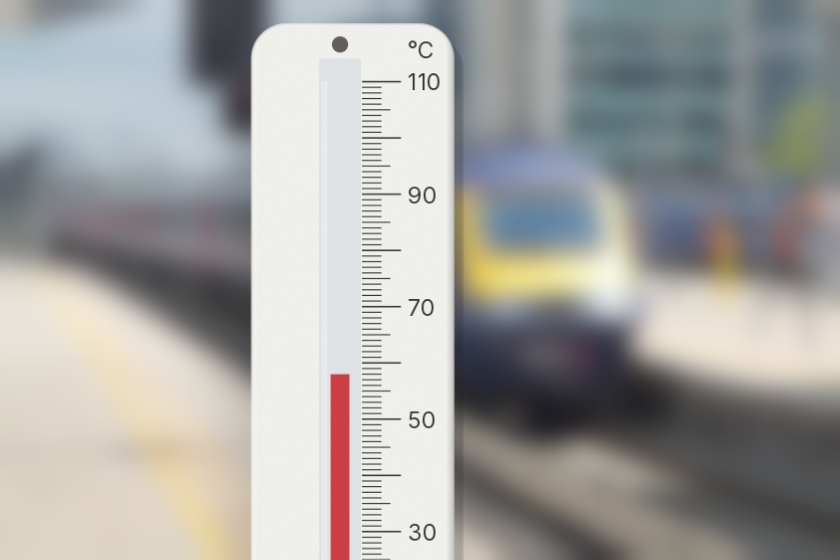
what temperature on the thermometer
58 °C
